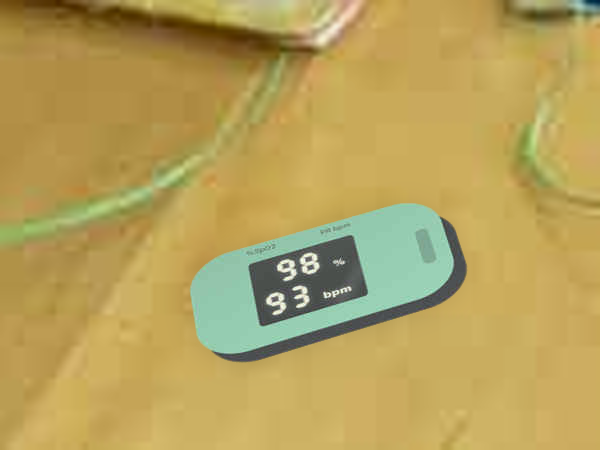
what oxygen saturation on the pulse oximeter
98 %
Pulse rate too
93 bpm
